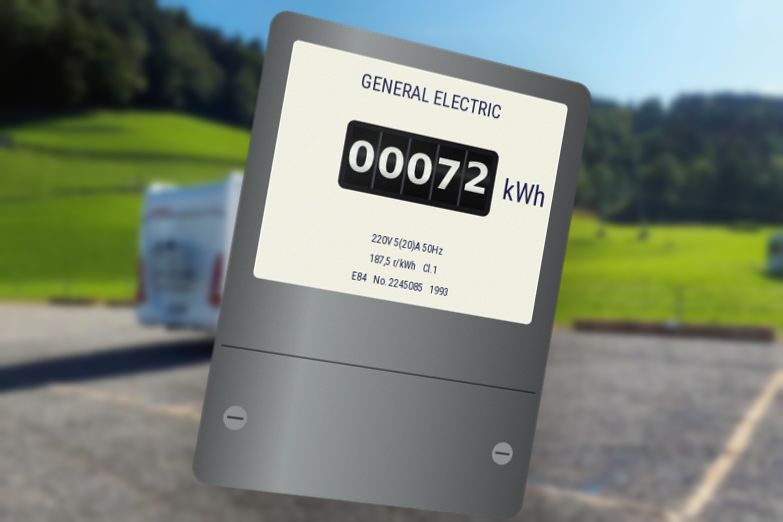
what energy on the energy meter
72 kWh
